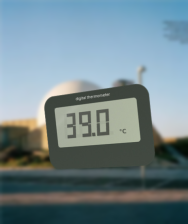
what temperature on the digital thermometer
39.0 °C
